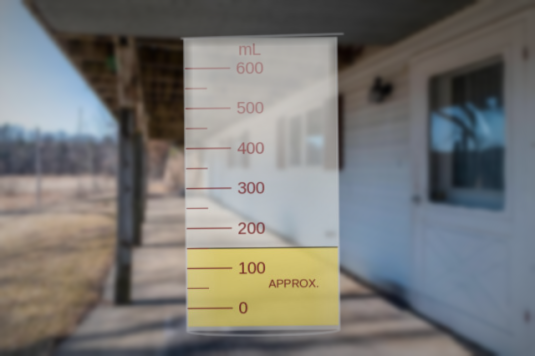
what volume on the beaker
150 mL
